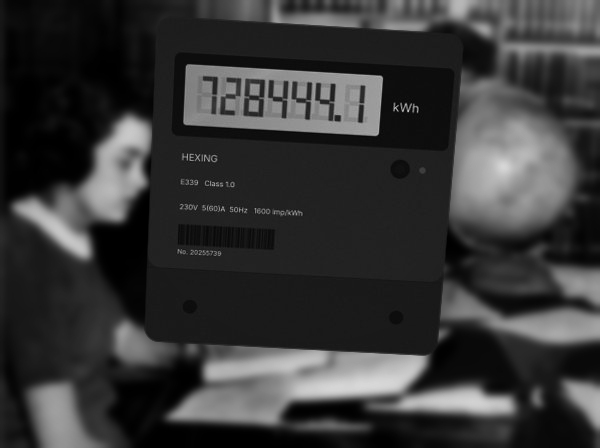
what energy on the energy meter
728444.1 kWh
